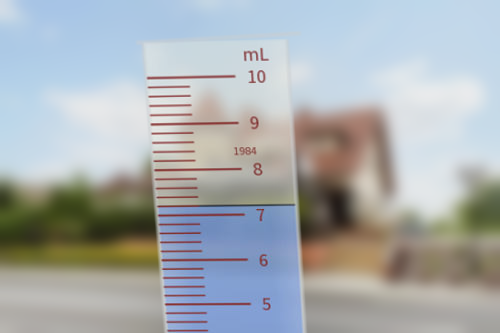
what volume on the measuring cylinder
7.2 mL
